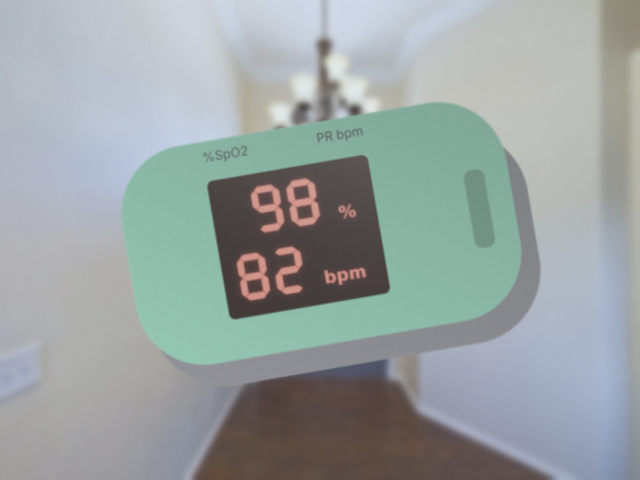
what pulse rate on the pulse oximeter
82 bpm
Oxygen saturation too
98 %
